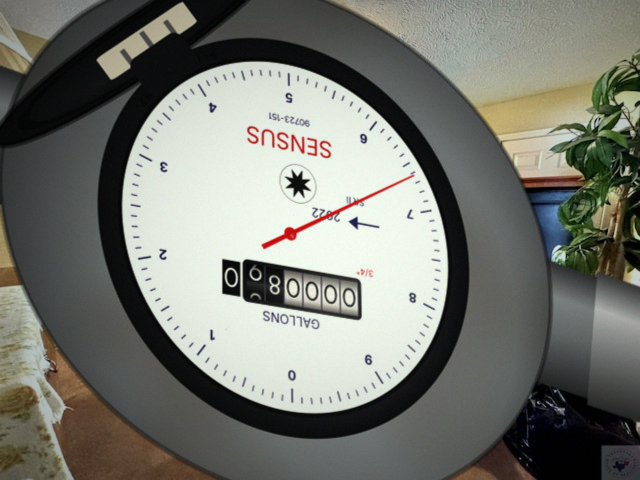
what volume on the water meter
886.6 gal
